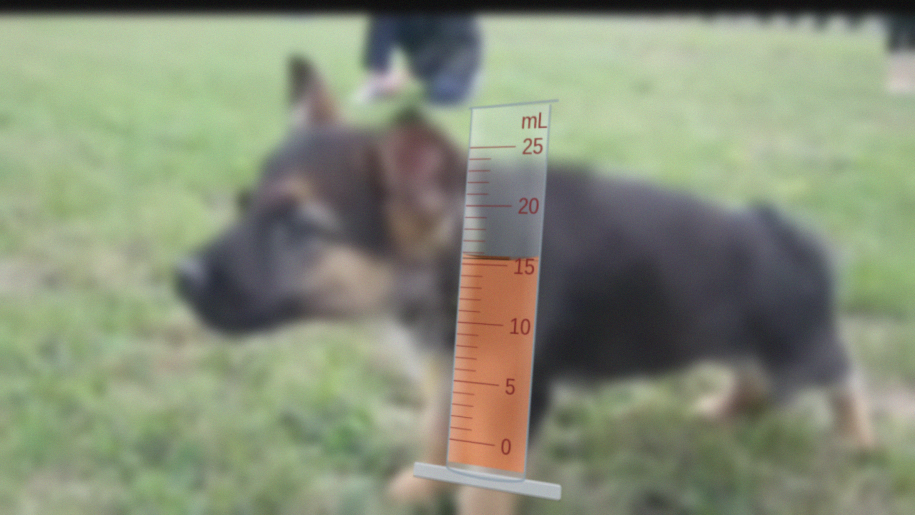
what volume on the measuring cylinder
15.5 mL
